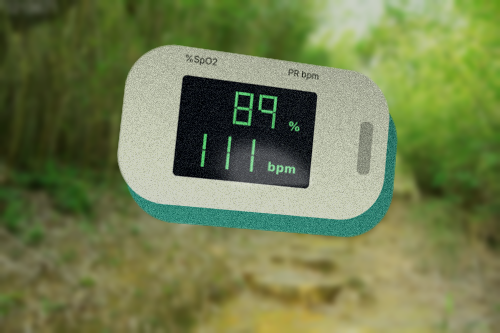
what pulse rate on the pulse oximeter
111 bpm
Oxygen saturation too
89 %
